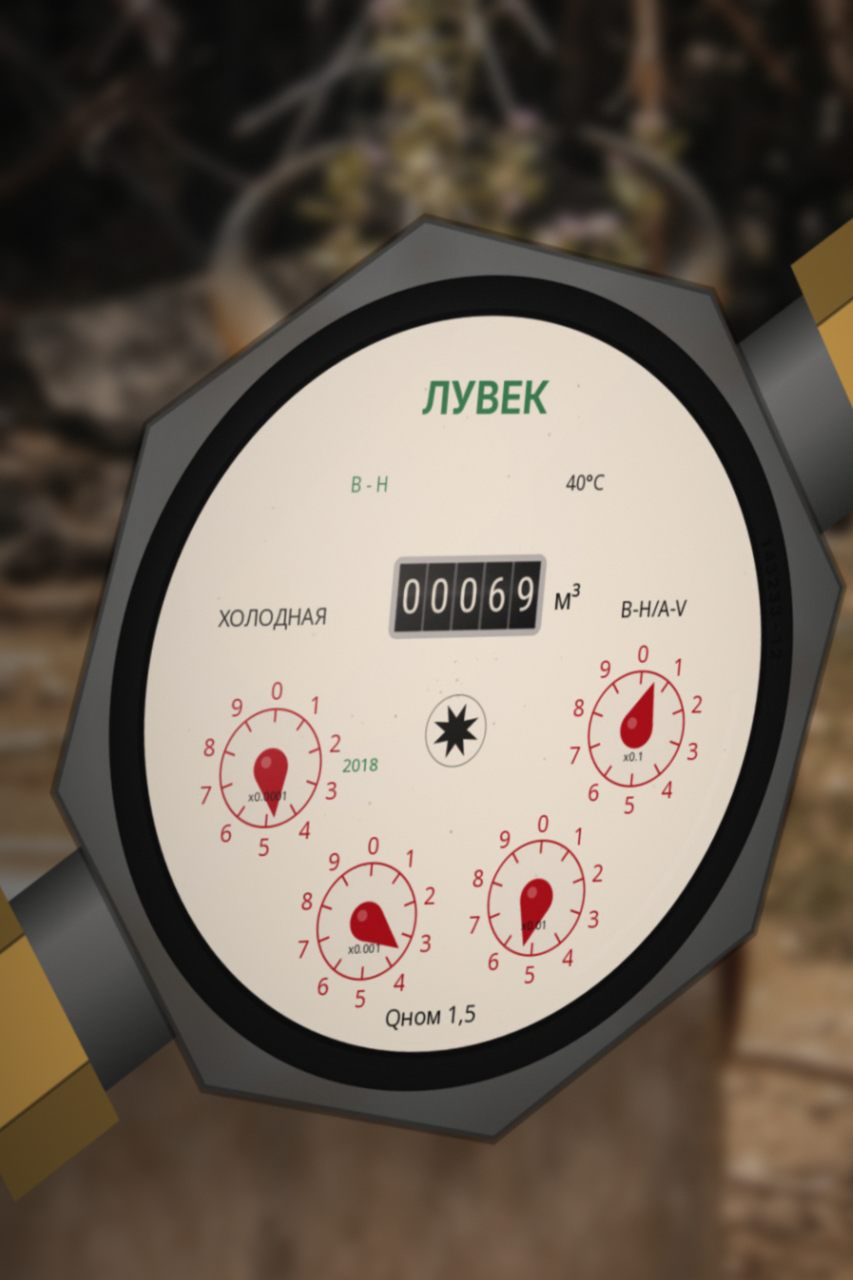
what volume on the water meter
69.0534 m³
